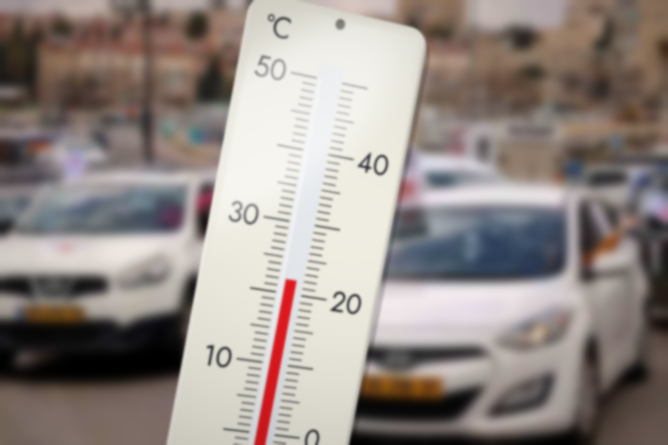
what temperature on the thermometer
22 °C
